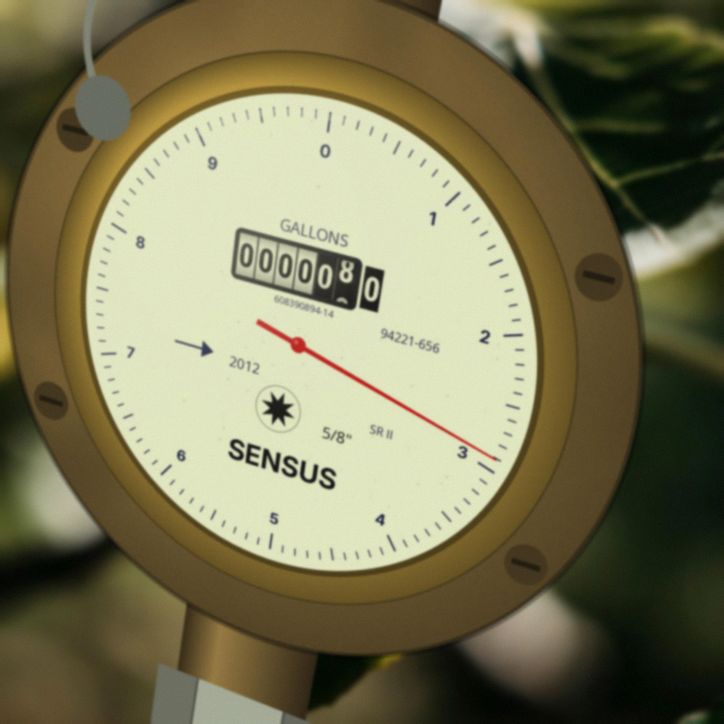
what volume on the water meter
82.9 gal
